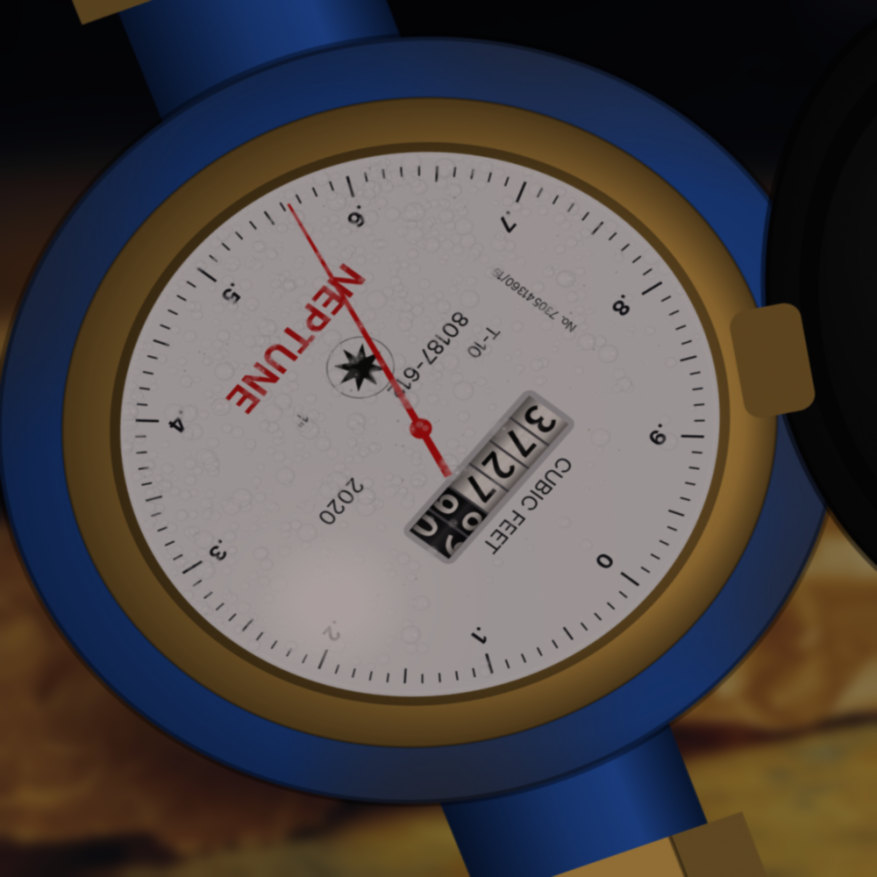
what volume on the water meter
372789.56 ft³
